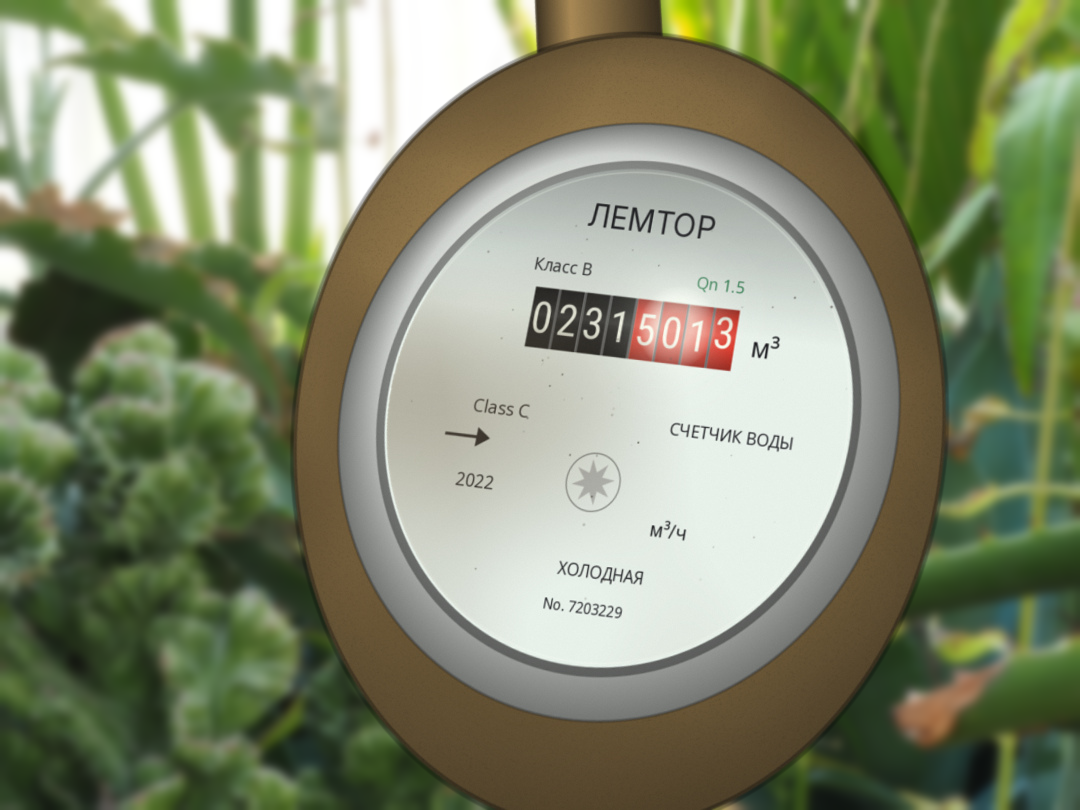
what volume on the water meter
231.5013 m³
